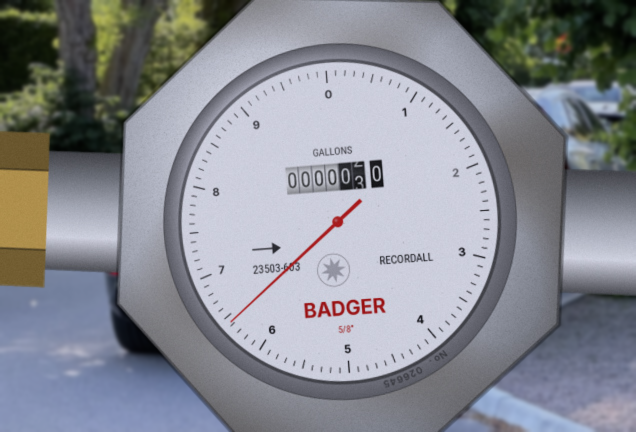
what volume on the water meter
26.4 gal
